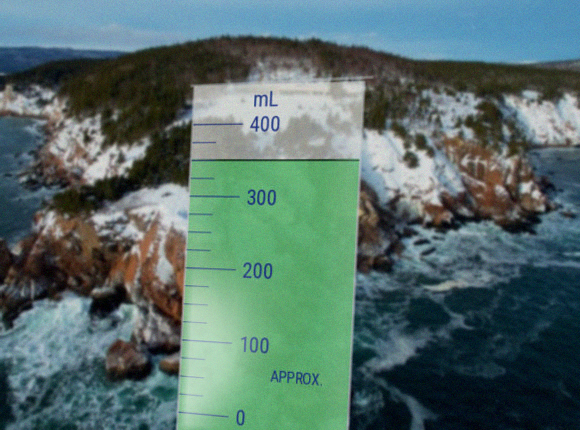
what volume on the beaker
350 mL
